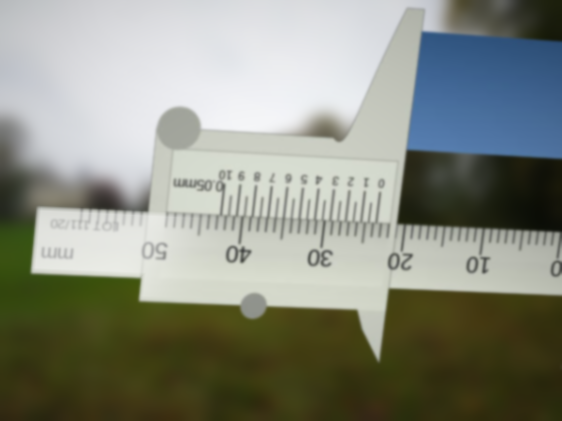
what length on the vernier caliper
23.6 mm
